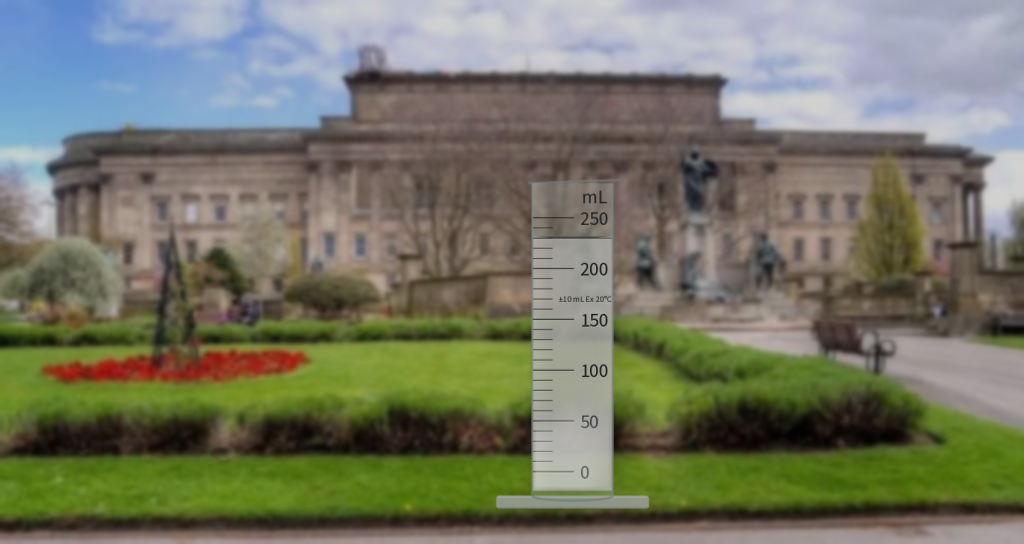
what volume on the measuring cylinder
230 mL
